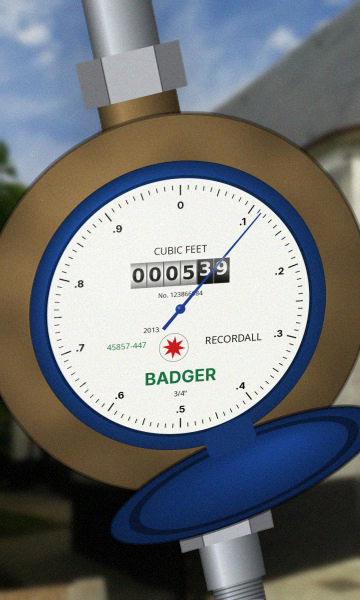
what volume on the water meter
539.11 ft³
